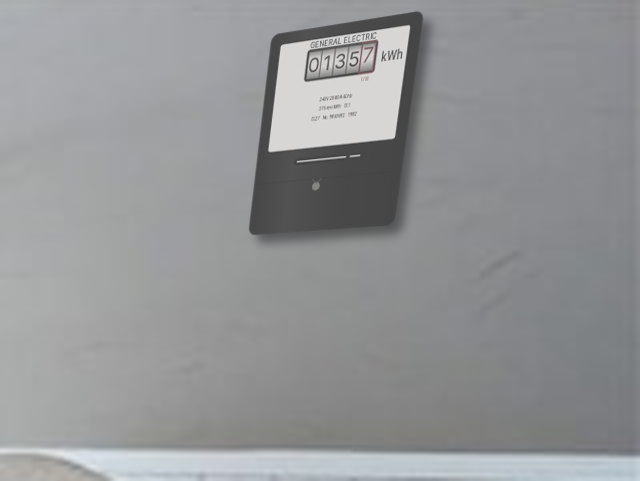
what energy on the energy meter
135.7 kWh
